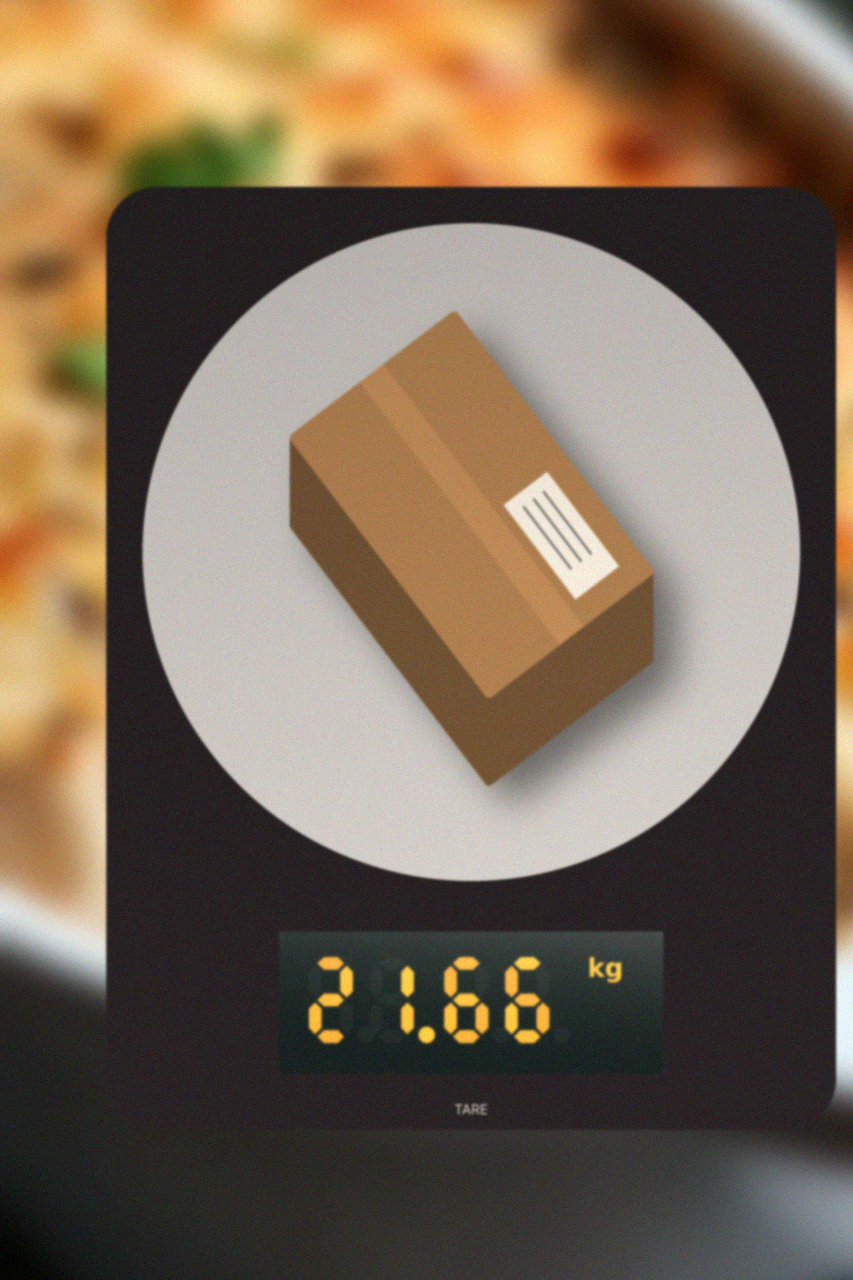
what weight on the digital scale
21.66 kg
